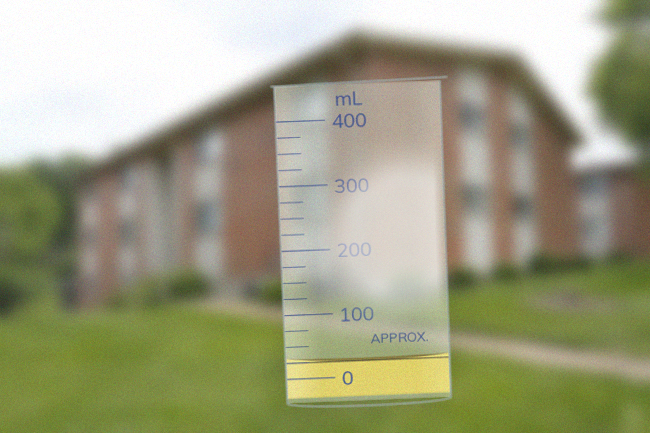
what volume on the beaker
25 mL
